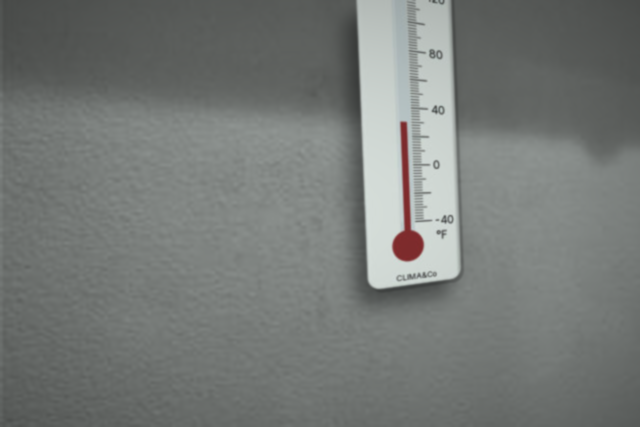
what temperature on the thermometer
30 °F
